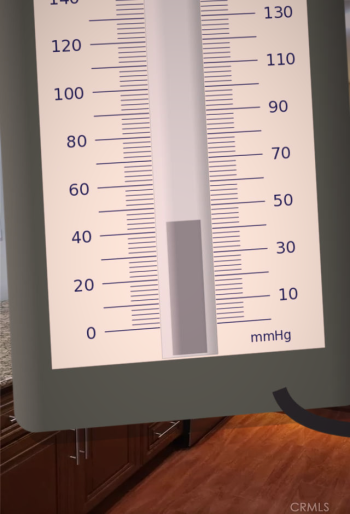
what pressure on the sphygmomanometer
44 mmHg
